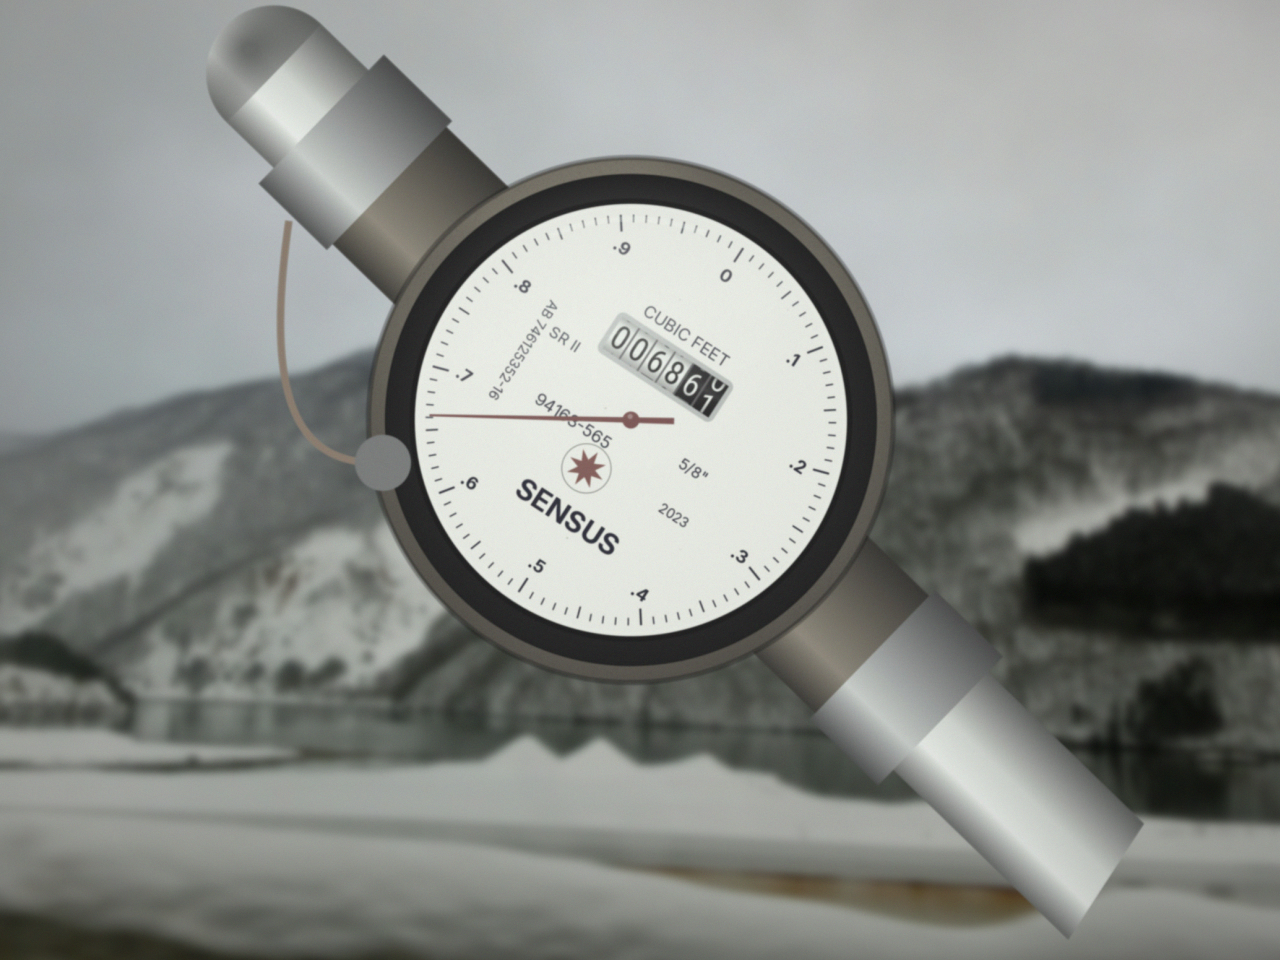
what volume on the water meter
6860.66 ft³
